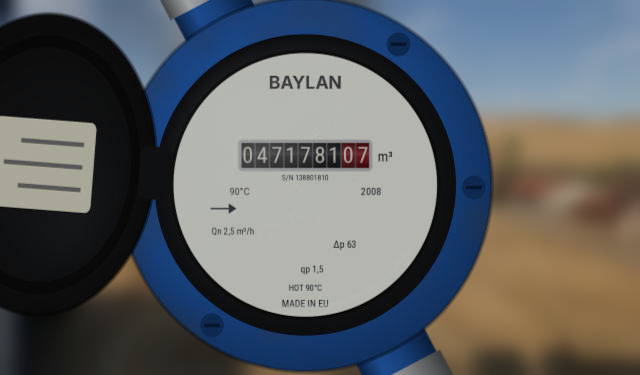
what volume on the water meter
471781.07 m³
